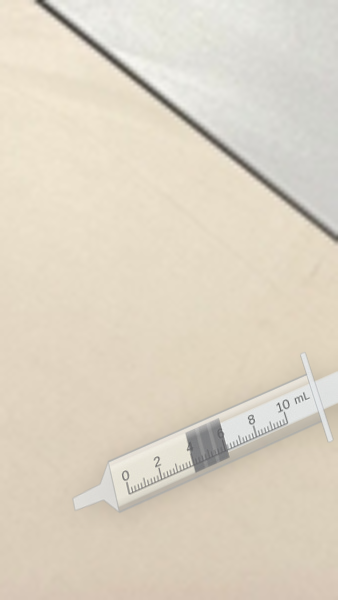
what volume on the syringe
4 mL
